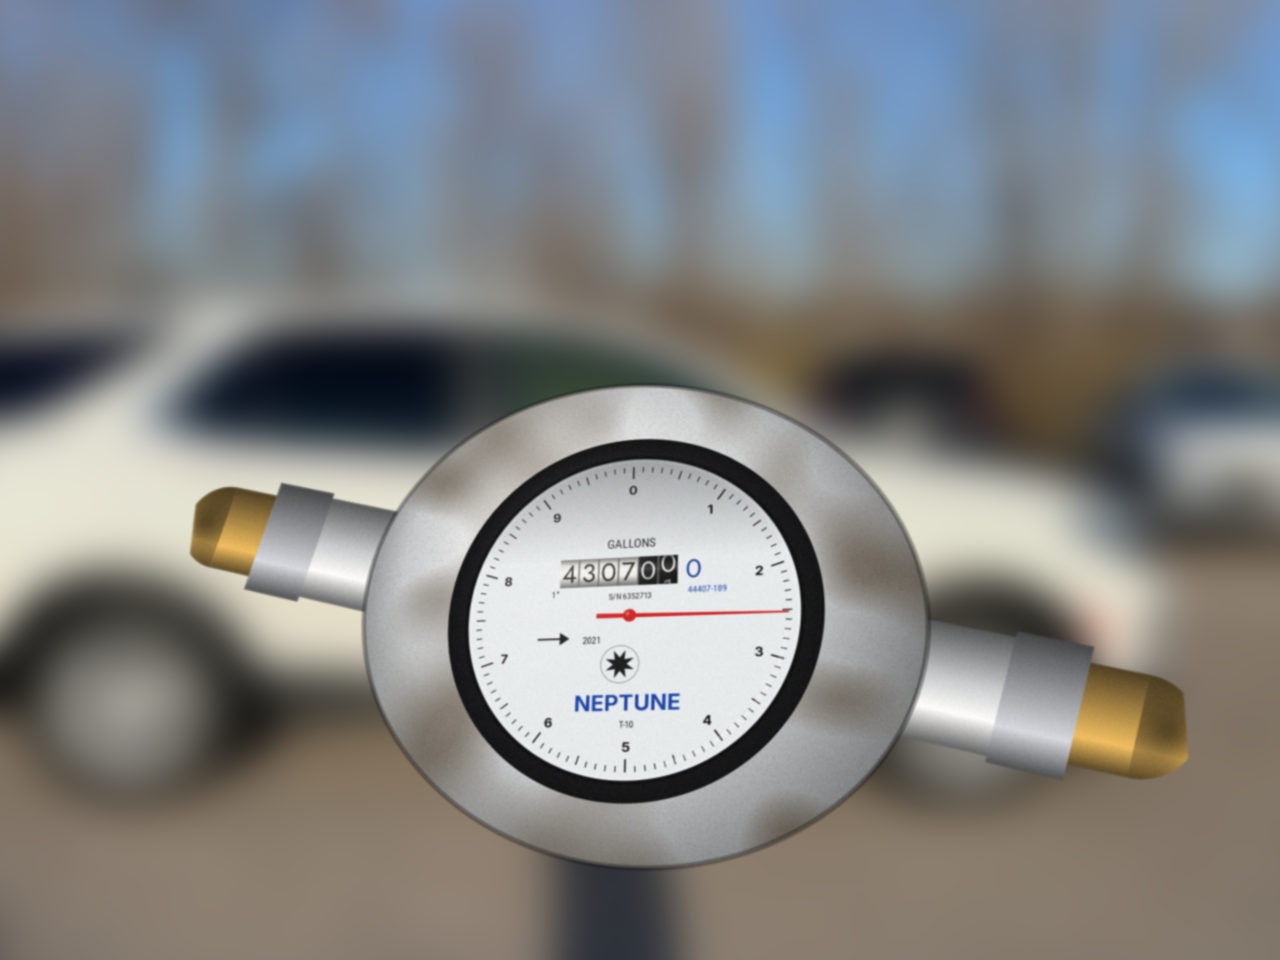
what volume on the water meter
4307002.5 gal
